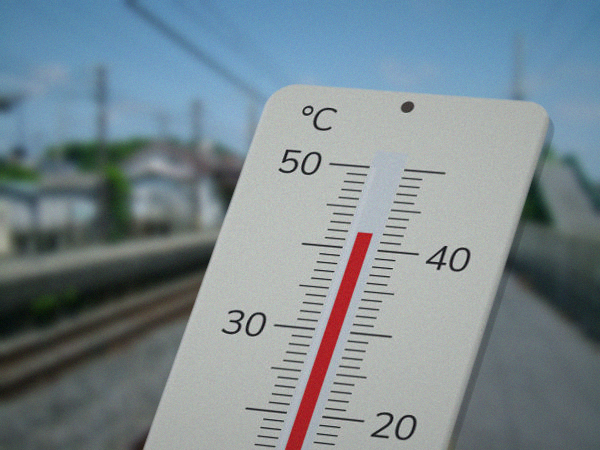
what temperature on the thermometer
42 °C
